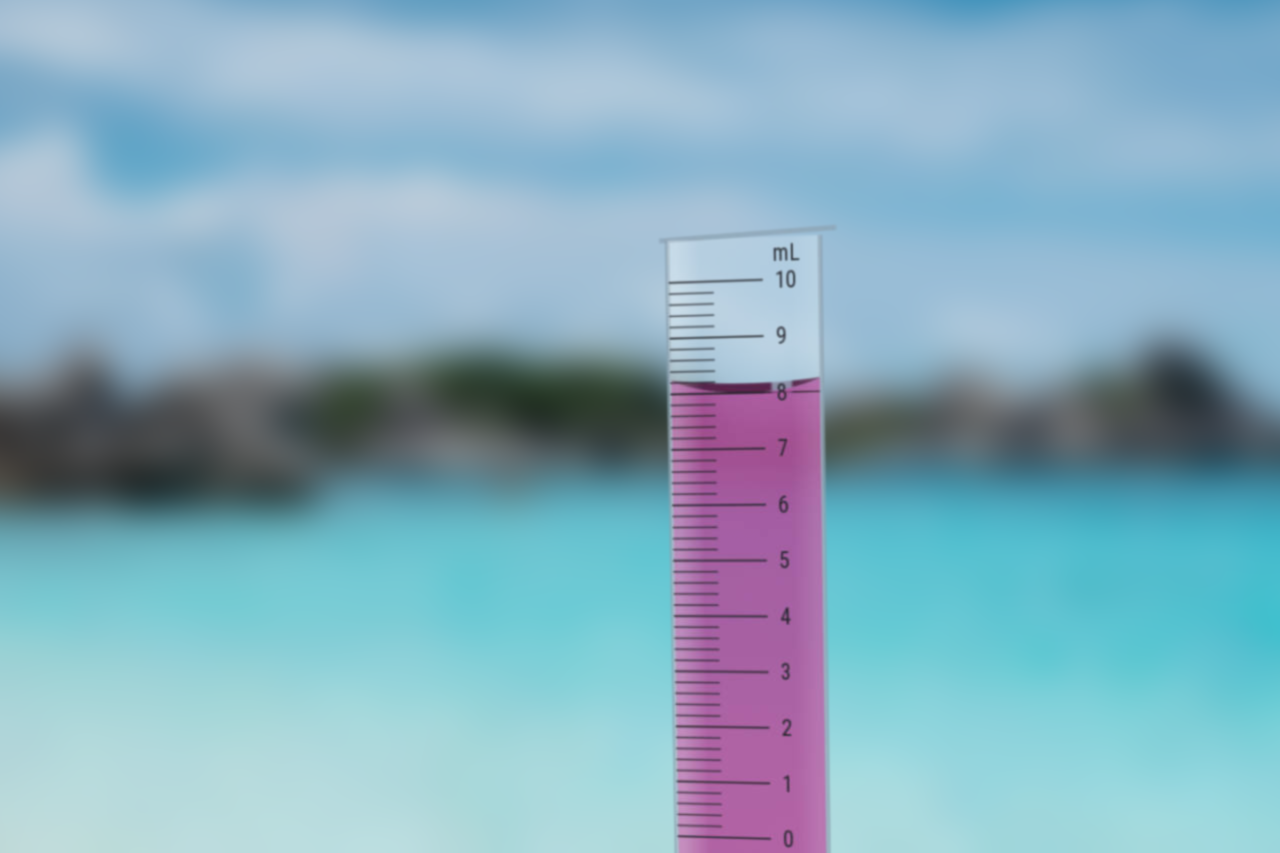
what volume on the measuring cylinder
8 mL
